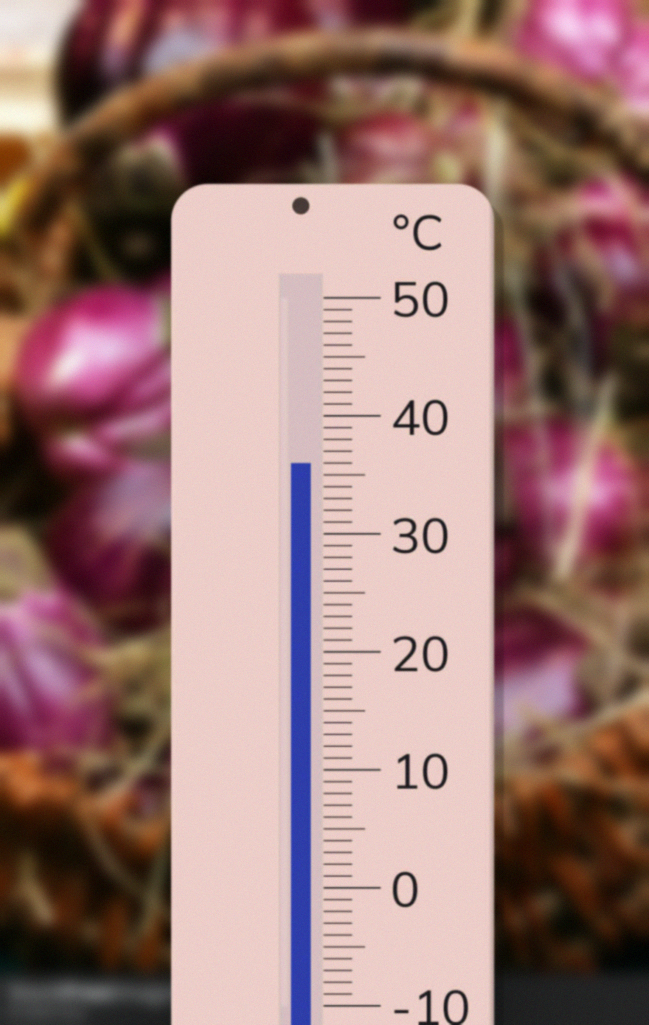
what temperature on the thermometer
36 °C
